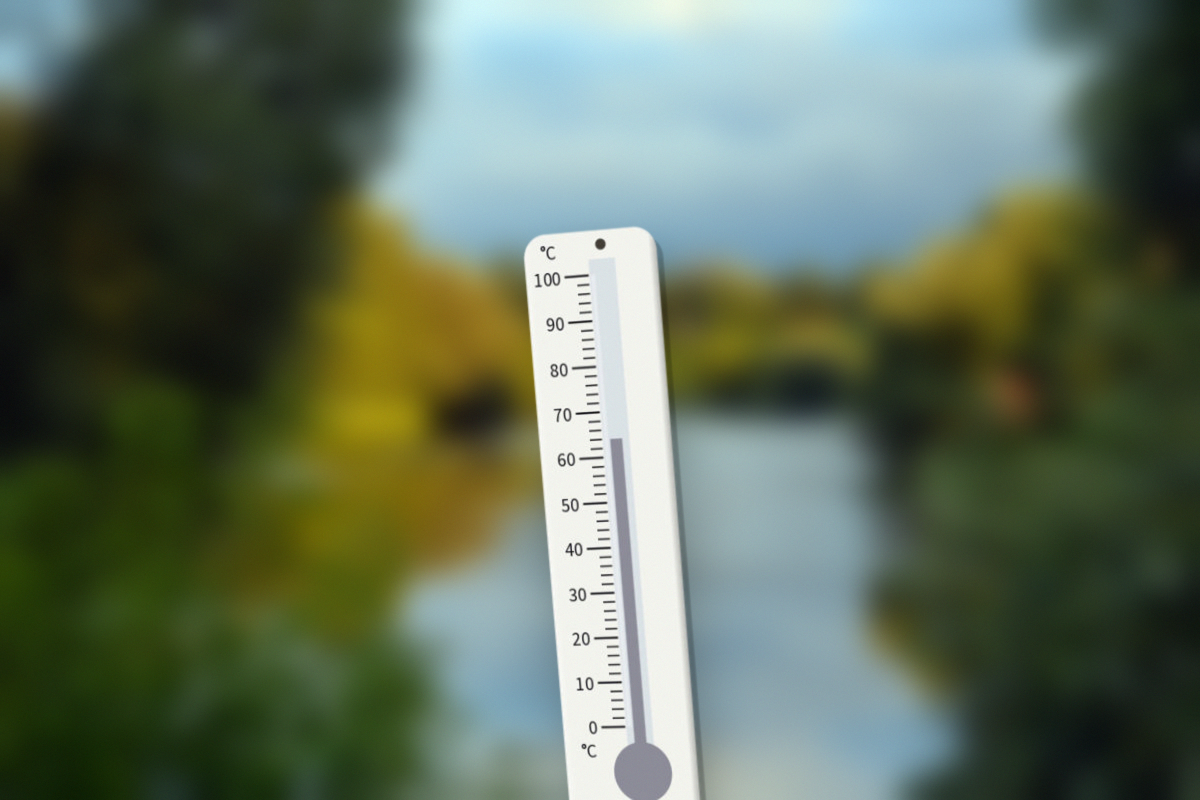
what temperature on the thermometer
64 °C
